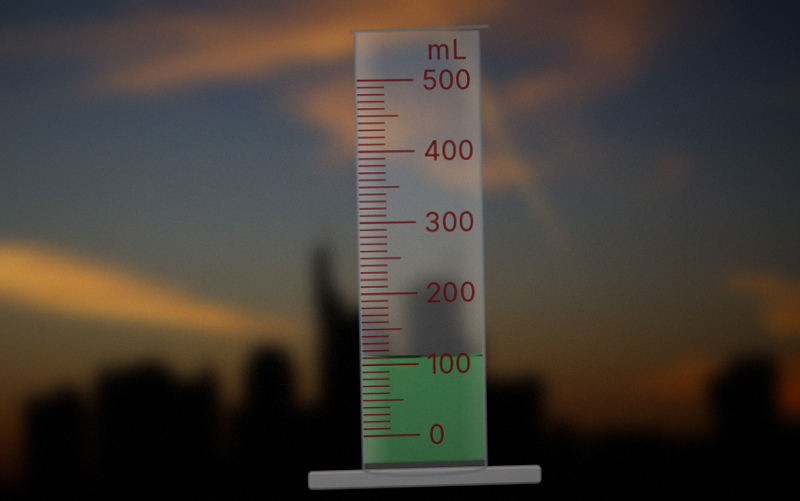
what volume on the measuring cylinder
110 mL
